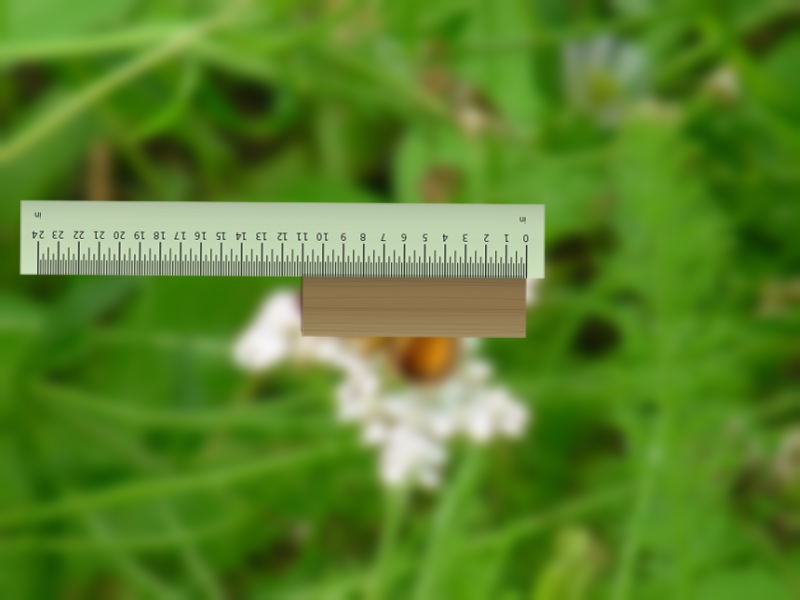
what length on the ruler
11 in
